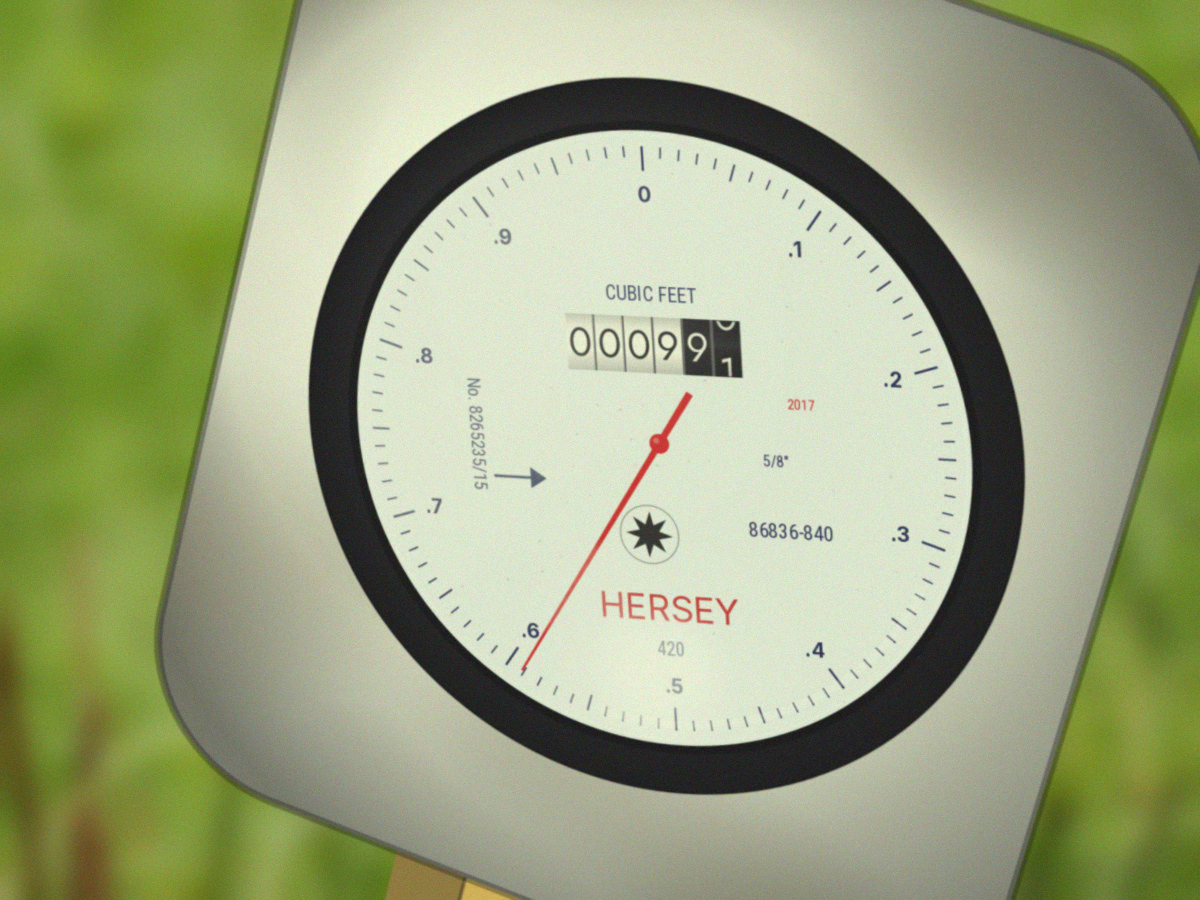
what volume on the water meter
990.59 ft³
